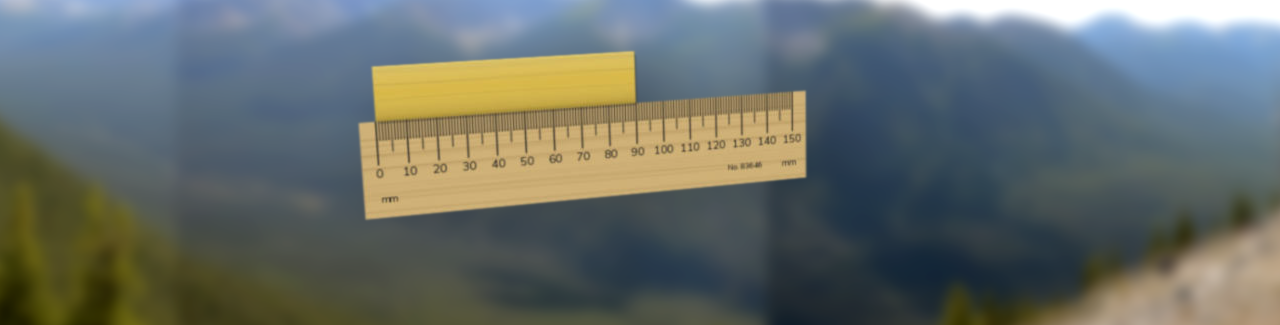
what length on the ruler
90 mm
